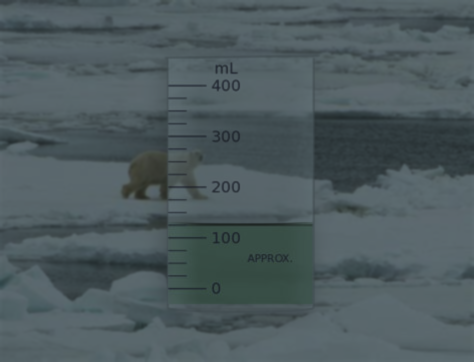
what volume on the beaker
125 mL
